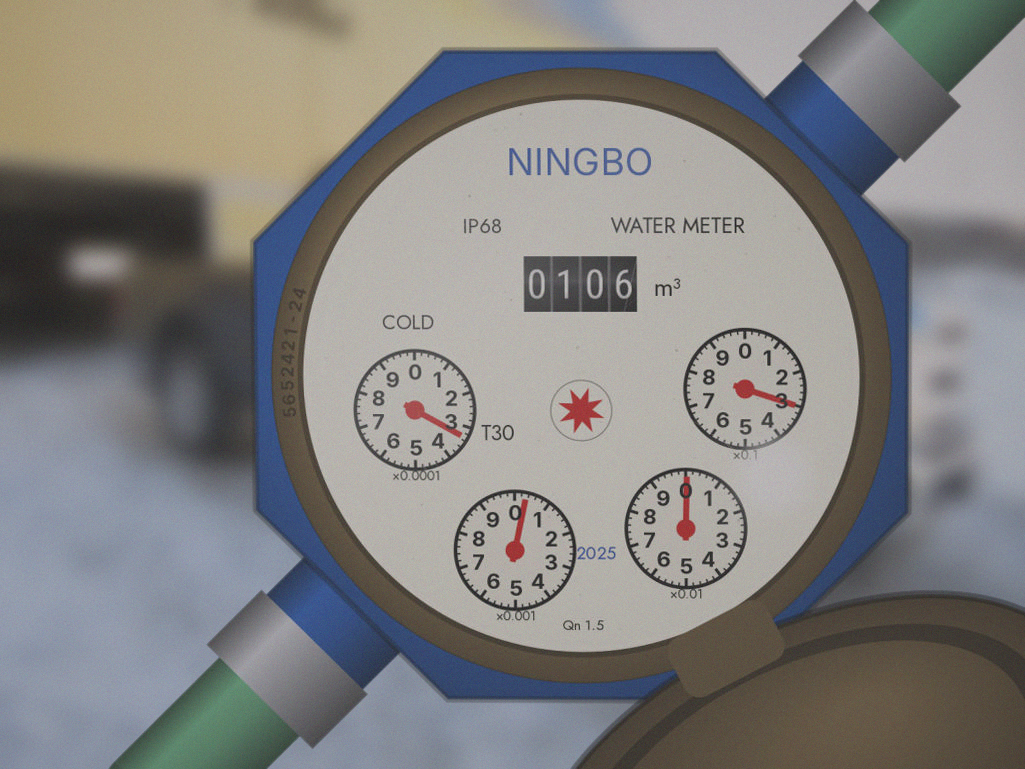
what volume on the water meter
106.3003 m³
